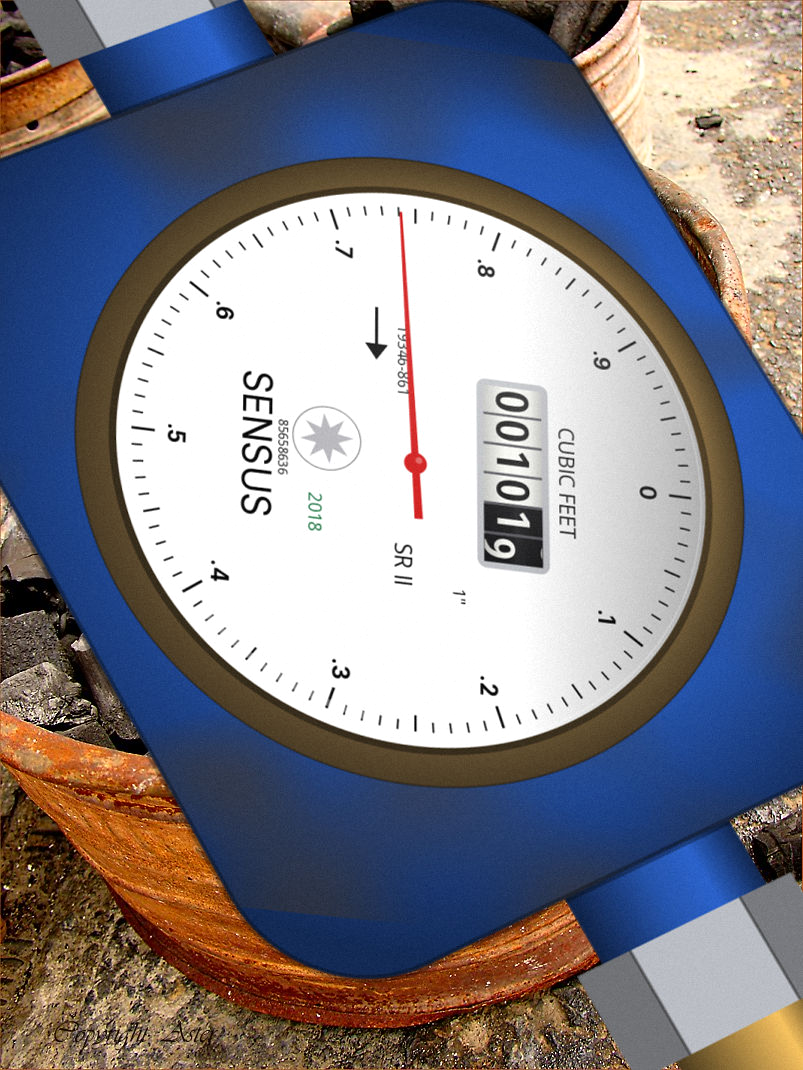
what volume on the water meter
1018.74 ft³
